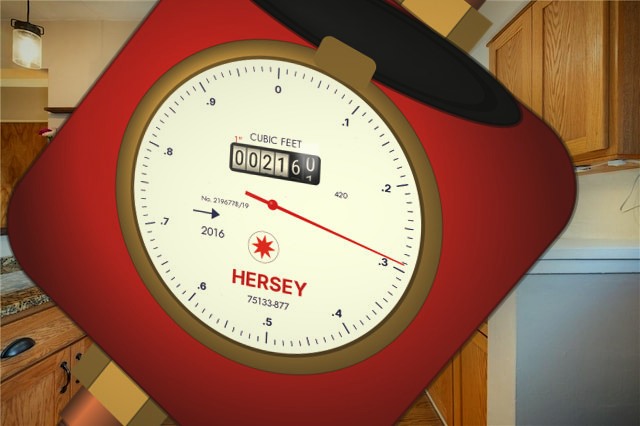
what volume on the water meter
2160.29 ft³
